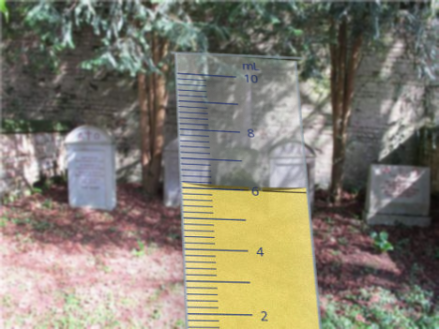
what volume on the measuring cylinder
6 mL
